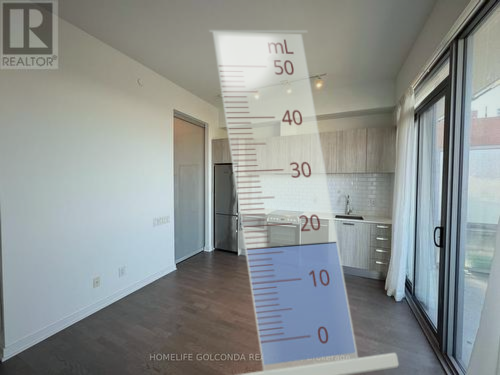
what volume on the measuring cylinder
16 mL
